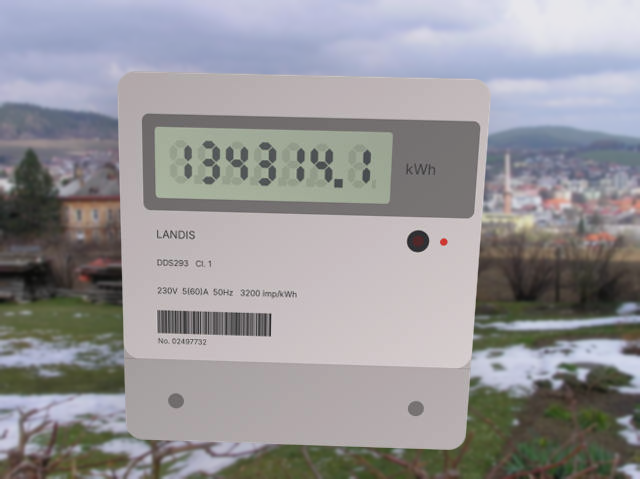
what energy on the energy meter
134314.1 kWh
